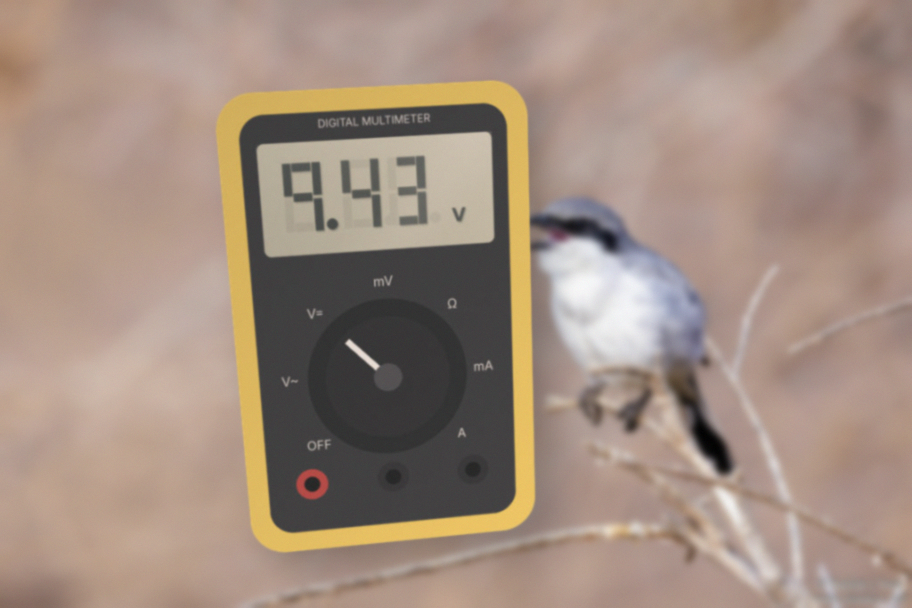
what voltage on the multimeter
9.43 V
